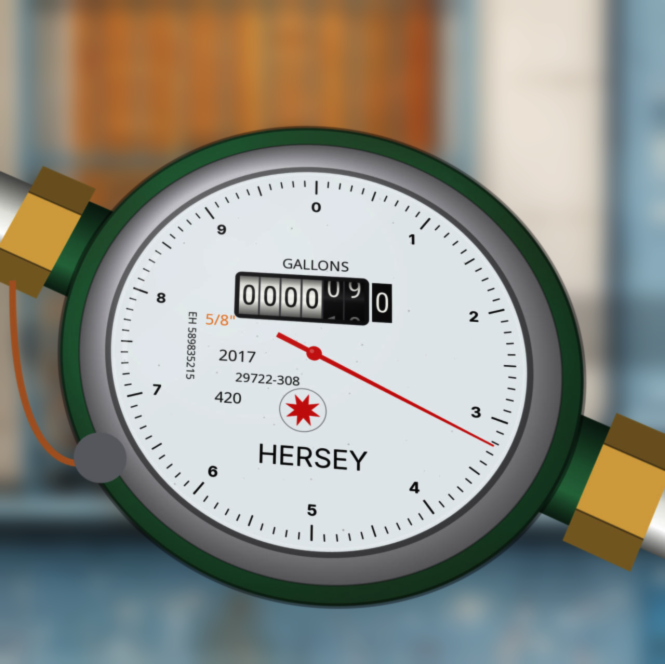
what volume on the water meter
93.2 gal
